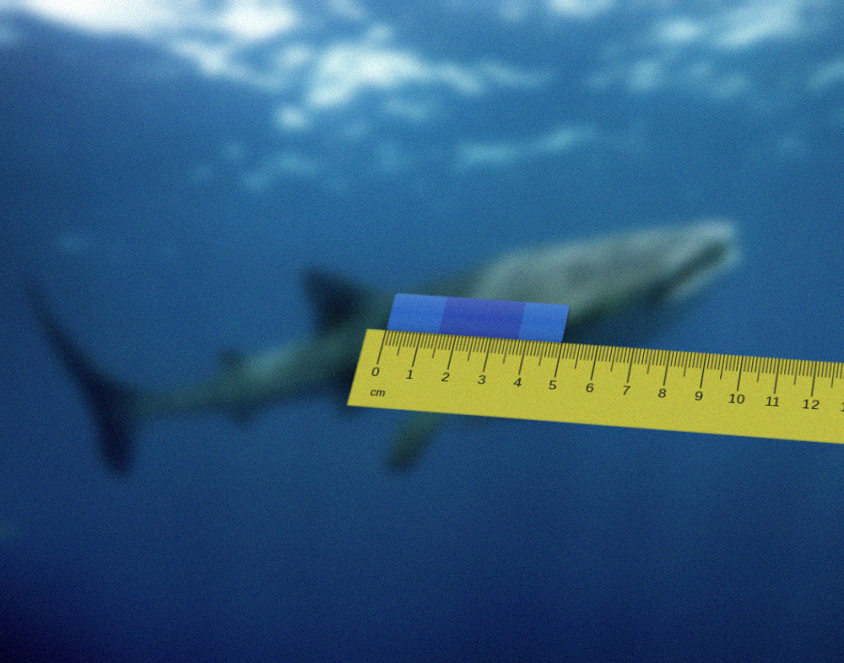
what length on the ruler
5 cm
